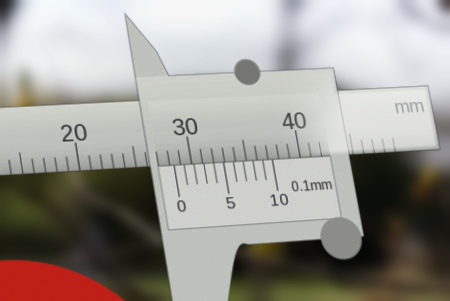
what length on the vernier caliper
28.4 mm
